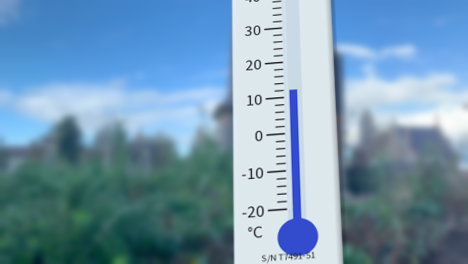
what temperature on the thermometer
12 °C
